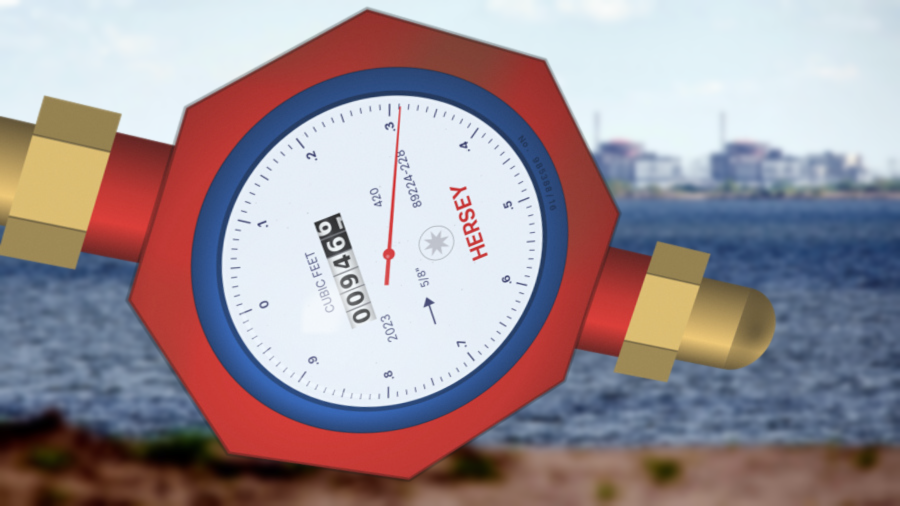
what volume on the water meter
9466.31 ft³
